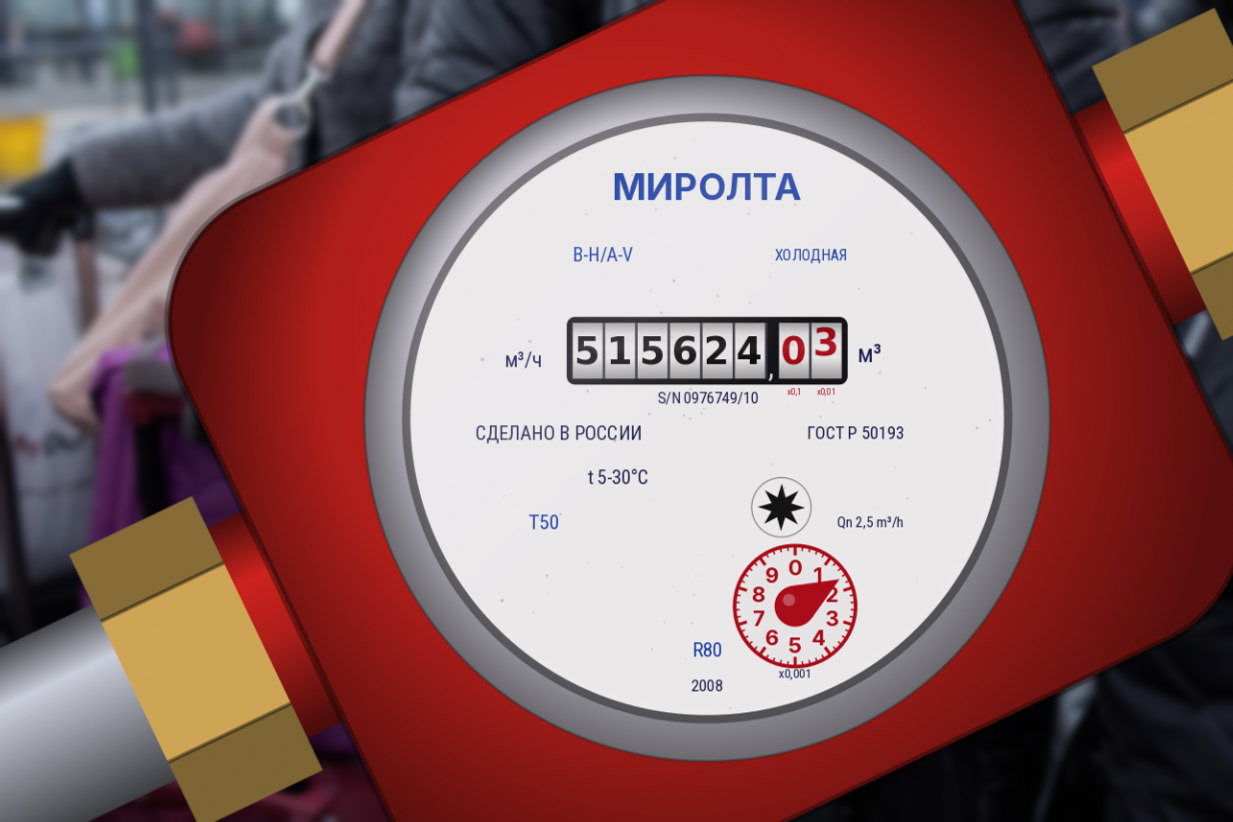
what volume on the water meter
515624.031 m³
